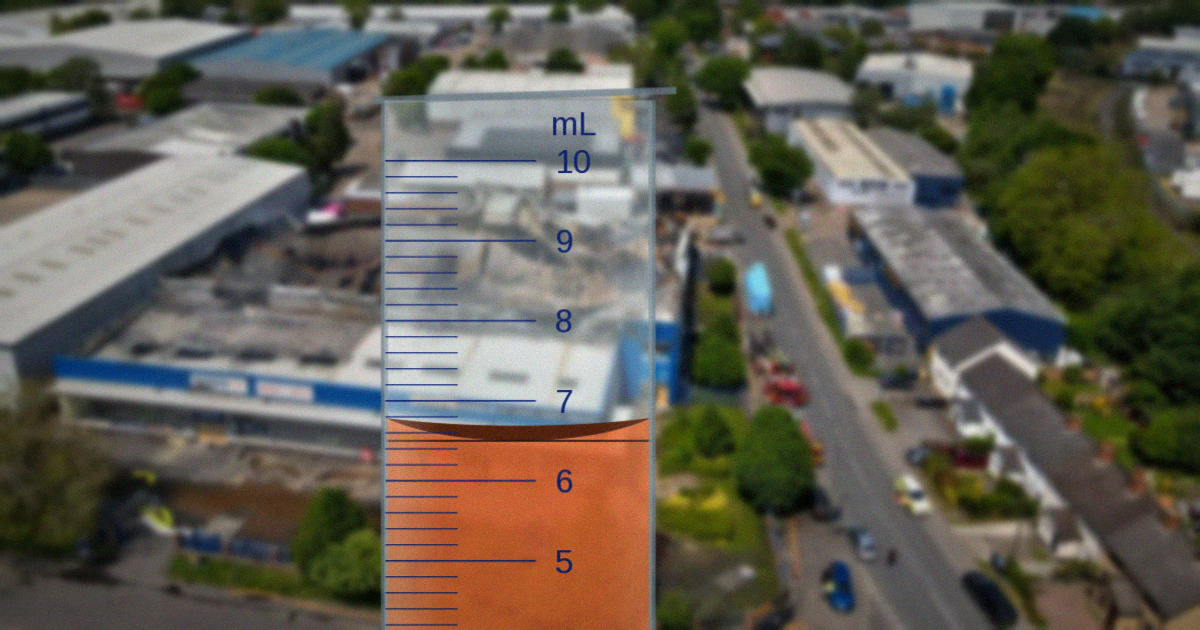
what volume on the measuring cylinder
6.5 mL
